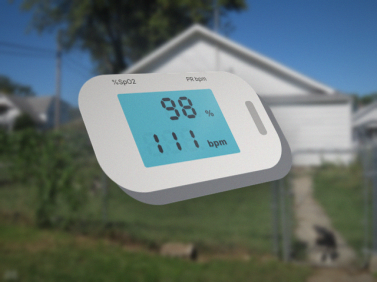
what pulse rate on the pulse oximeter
111 bpm
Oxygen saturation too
98 %
